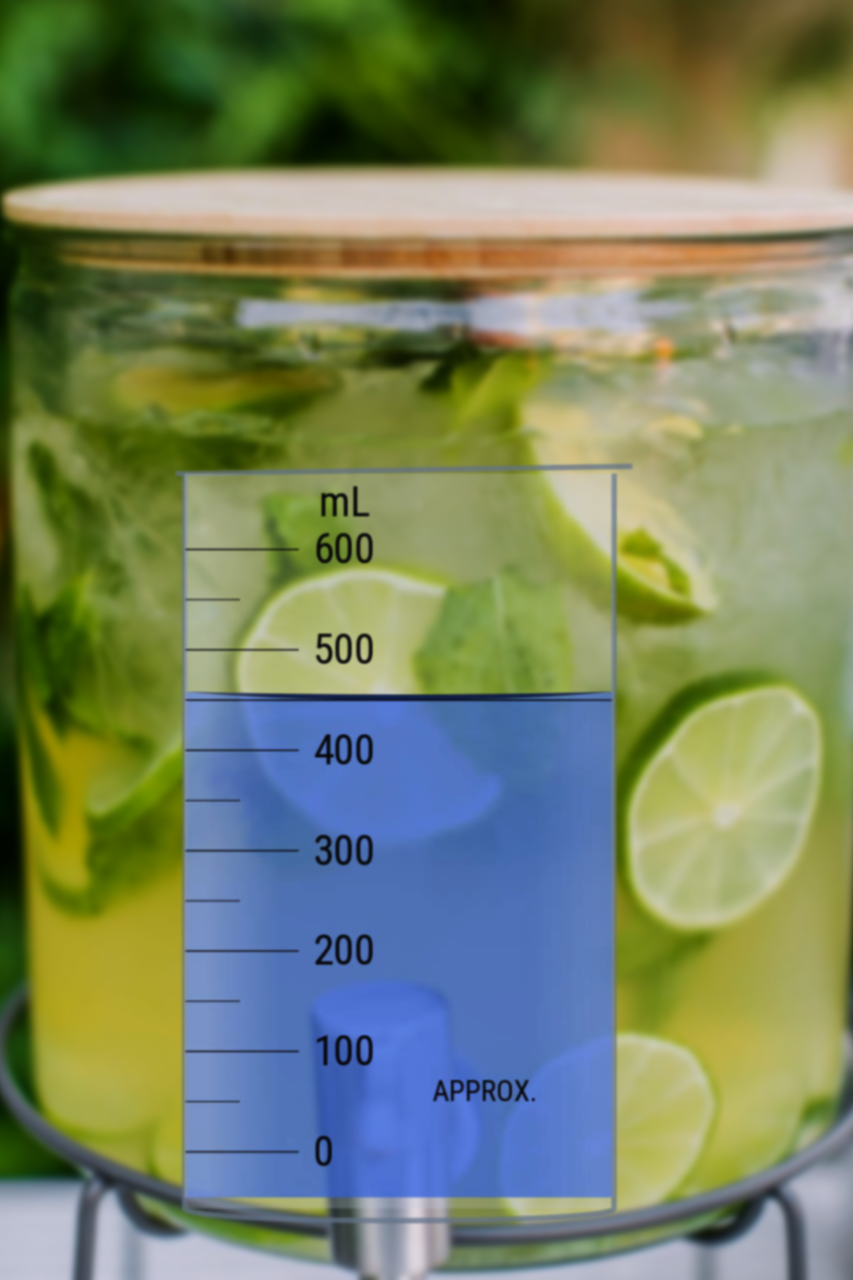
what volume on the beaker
450 mL
